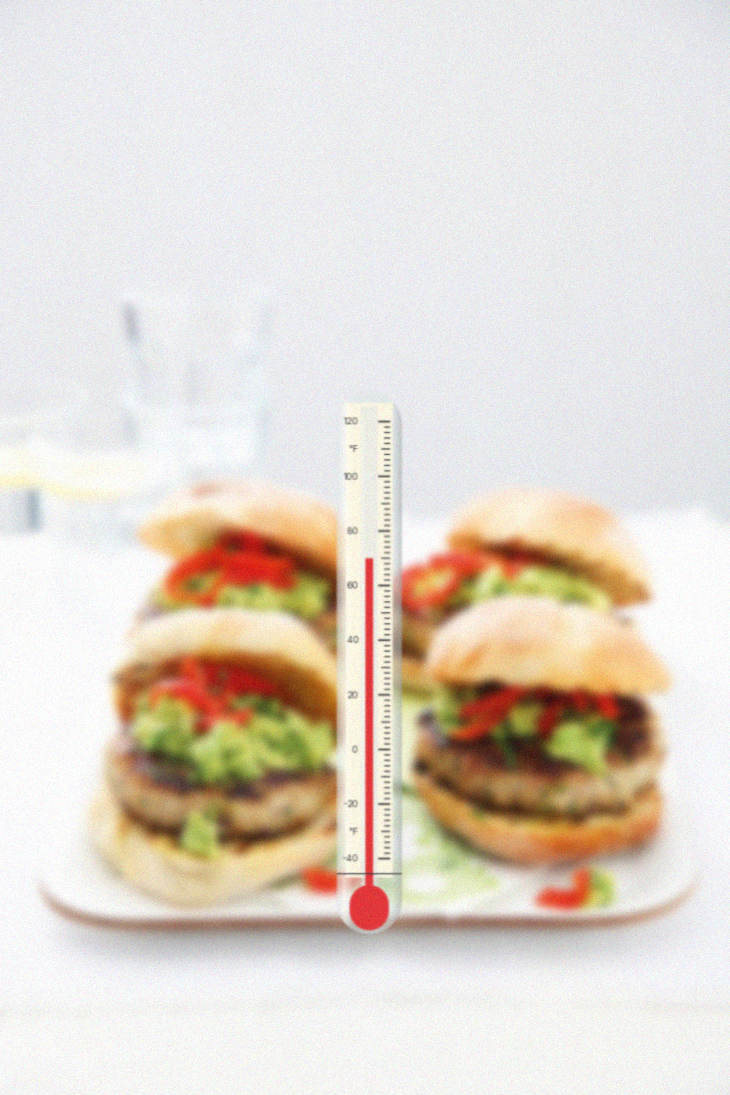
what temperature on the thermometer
70 °F
